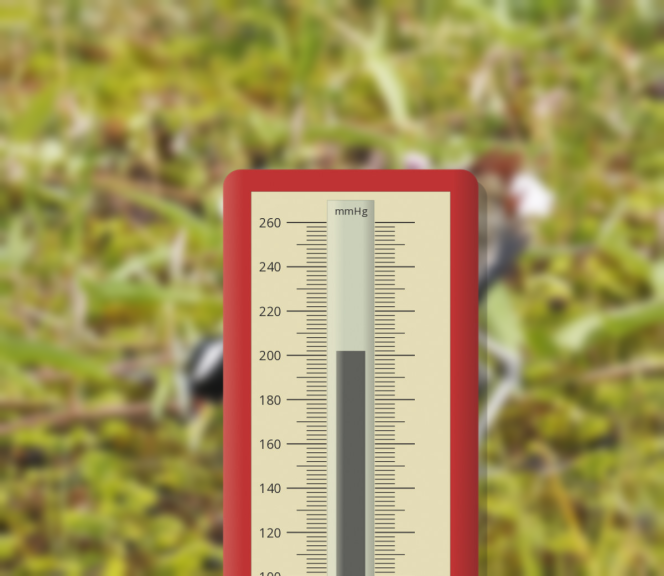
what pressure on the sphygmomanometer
202 mmHg
